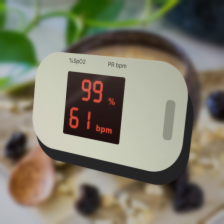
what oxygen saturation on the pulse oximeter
99 %
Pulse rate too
61 bpm
